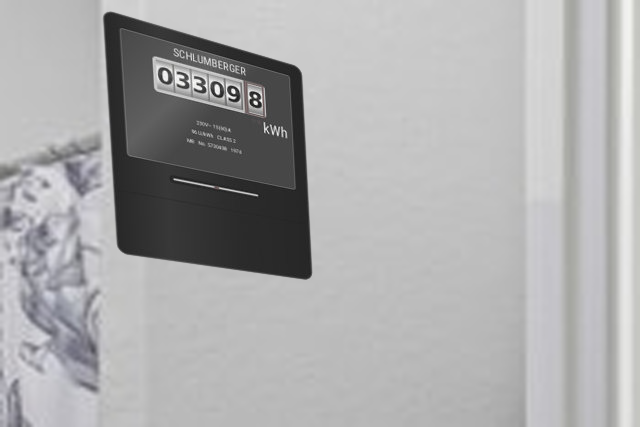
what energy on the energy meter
3309.8 kWh
